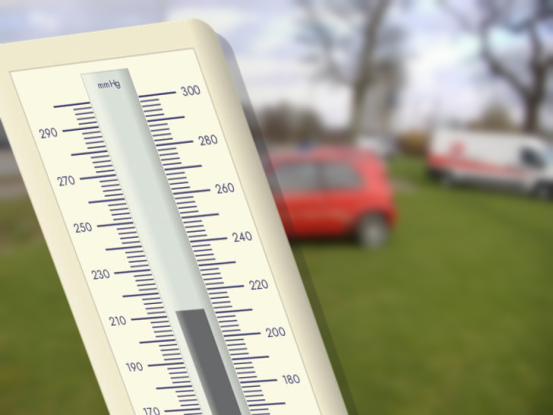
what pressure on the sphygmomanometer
212 mmHg
